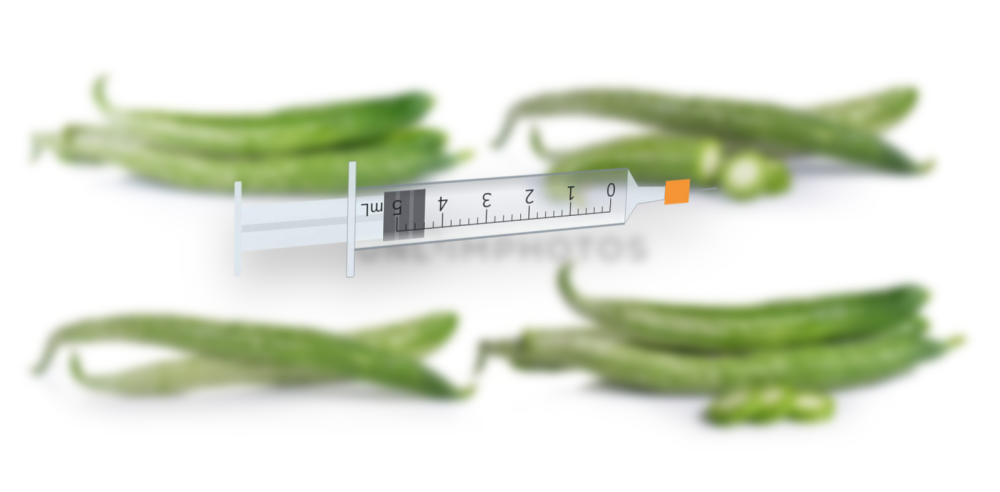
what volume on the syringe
4.4 mL
